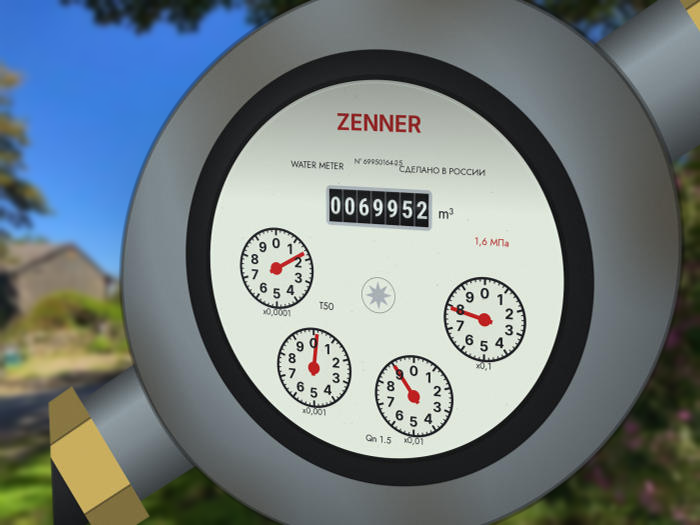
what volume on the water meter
69952.7901 m³
